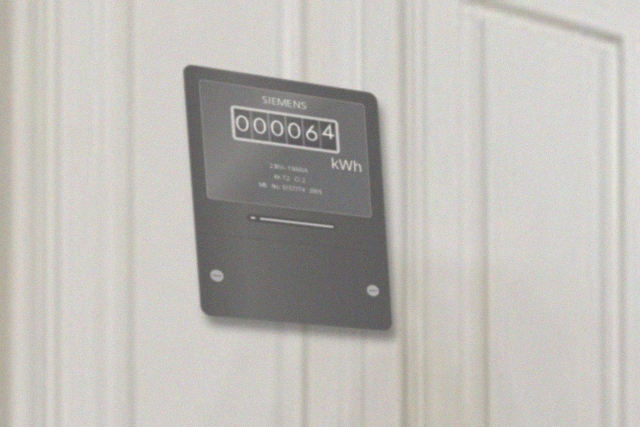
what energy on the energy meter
64 kWh
